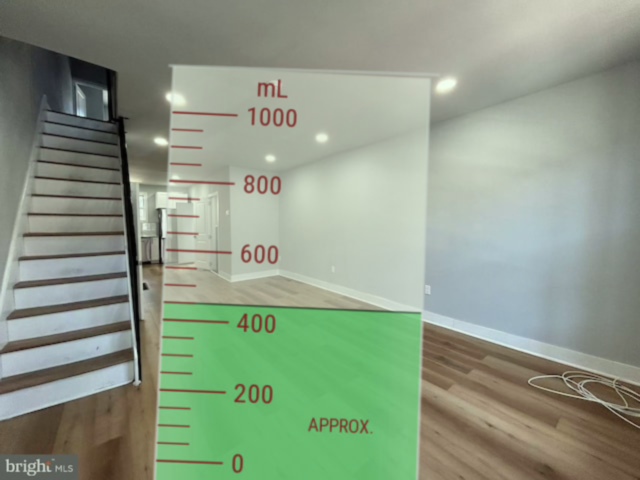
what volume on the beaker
450 mL
